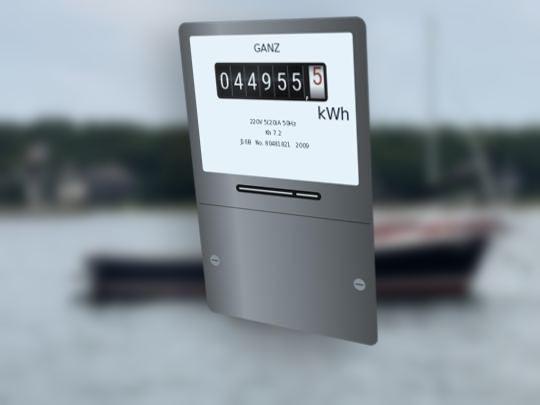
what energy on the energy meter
44955.5 kWh
